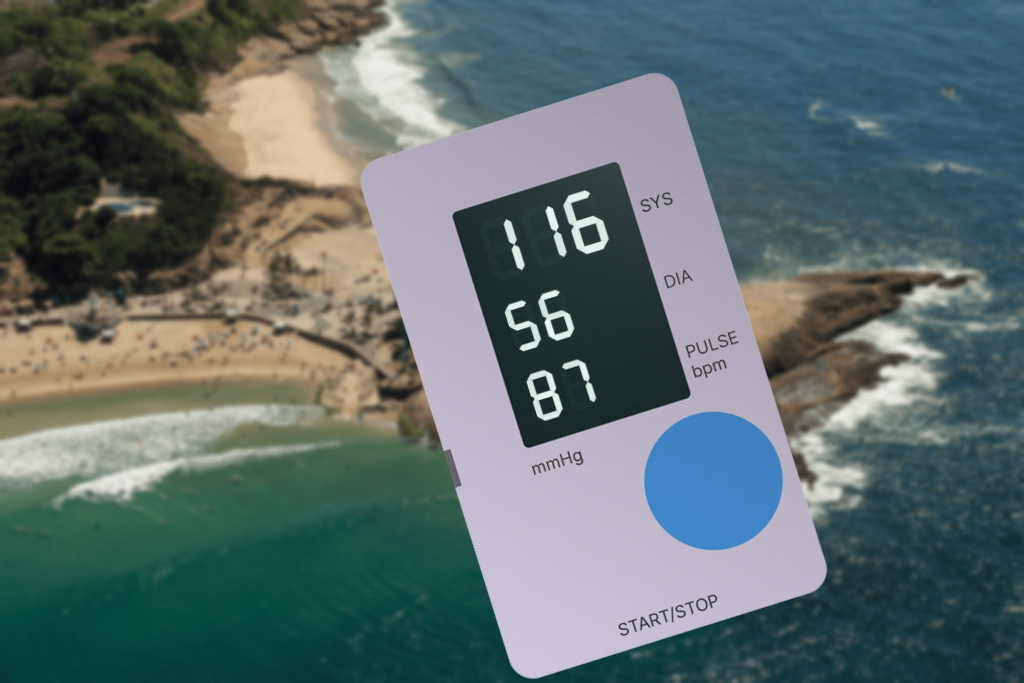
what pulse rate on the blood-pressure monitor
87 bpm
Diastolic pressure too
56 mmHg
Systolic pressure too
116 mmHg
